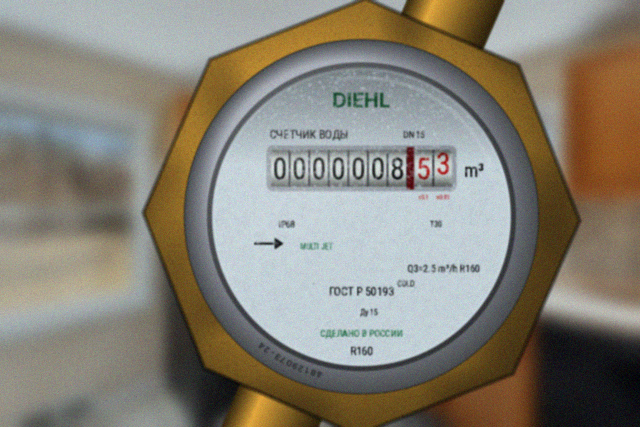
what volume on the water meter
8.53 m³
